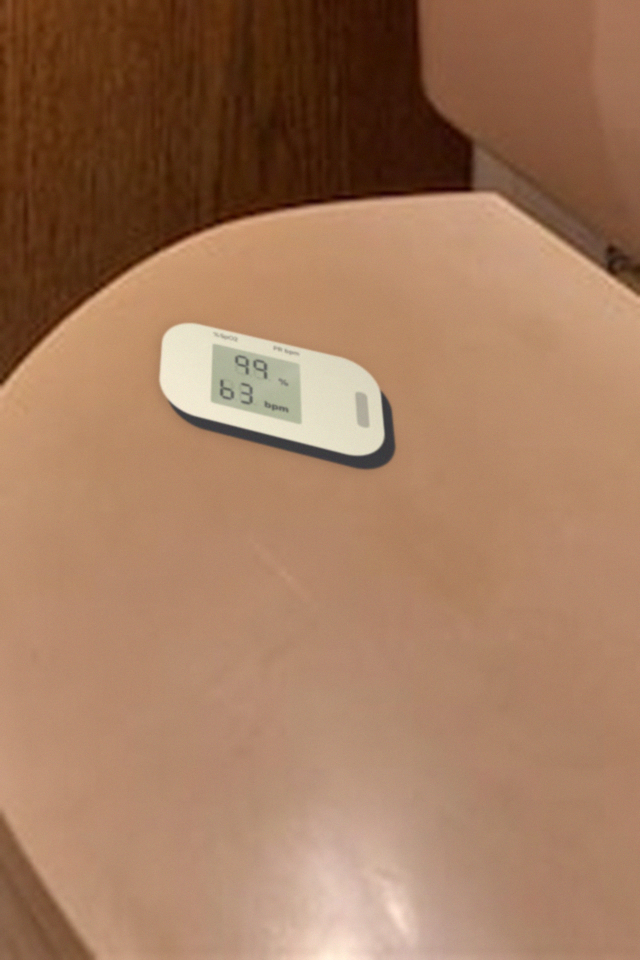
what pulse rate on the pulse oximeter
63 bpm
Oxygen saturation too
99 %
